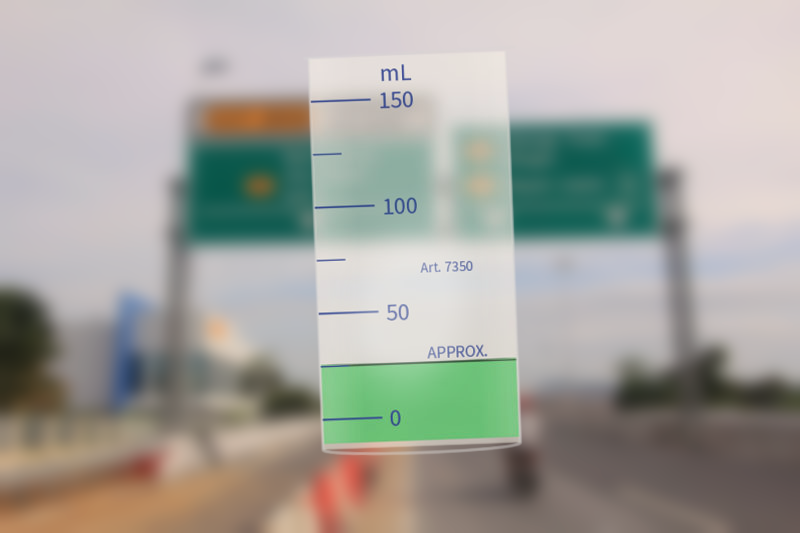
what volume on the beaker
25 mL
